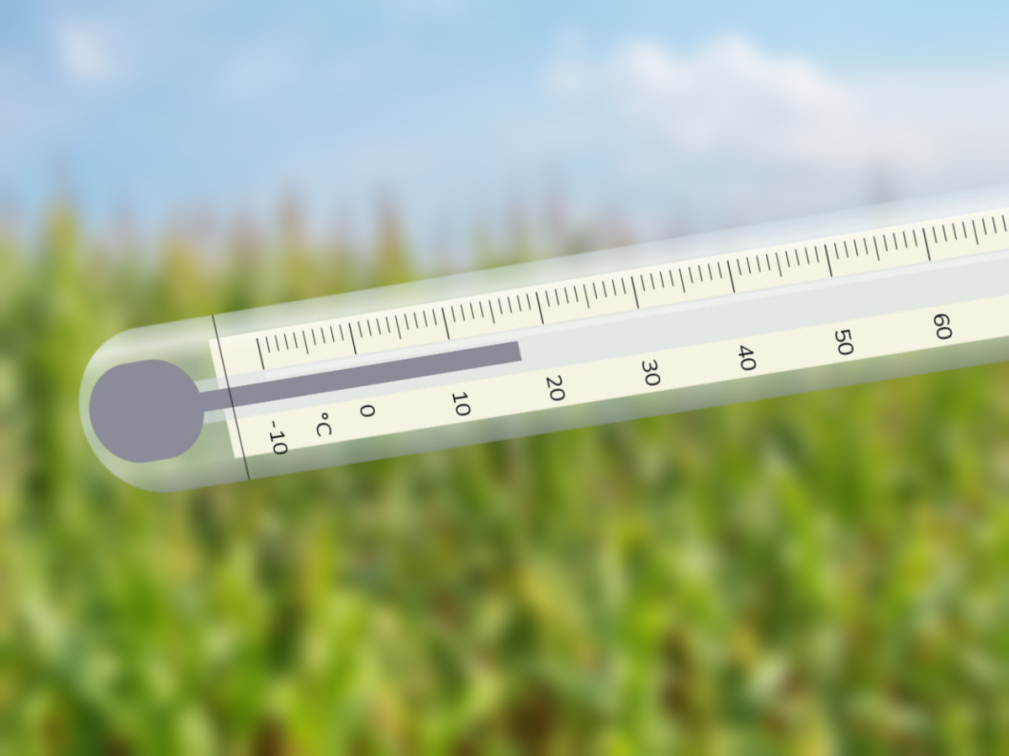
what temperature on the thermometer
17 °C
